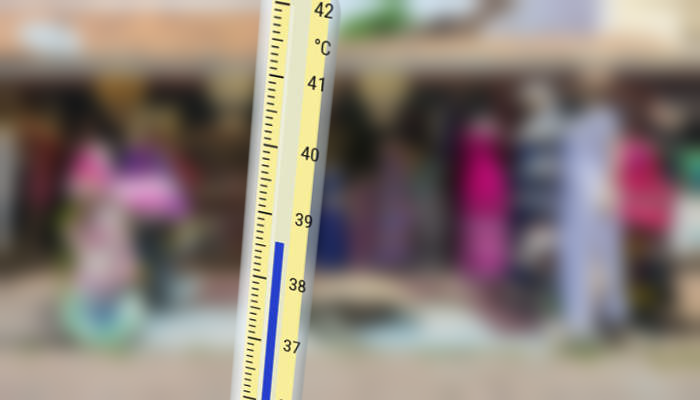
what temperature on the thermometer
38.6 °C
